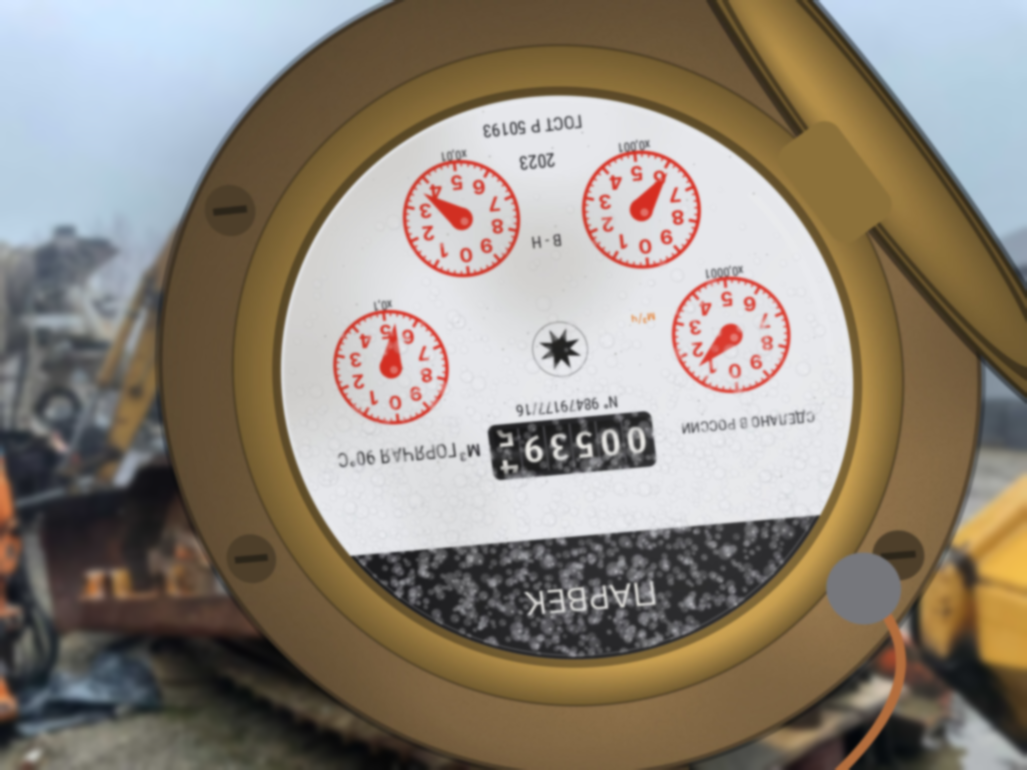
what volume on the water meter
5394.5361 m³
